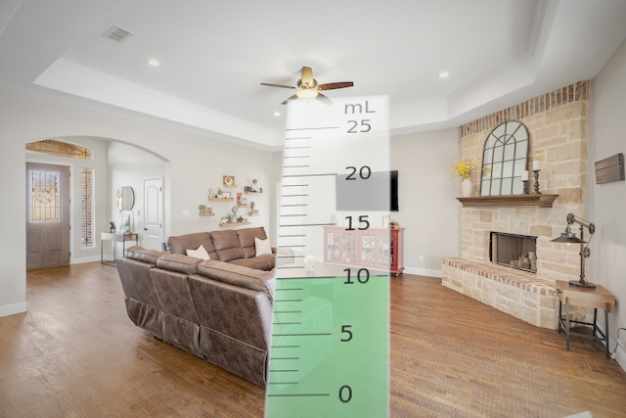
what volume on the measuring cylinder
10 mL
